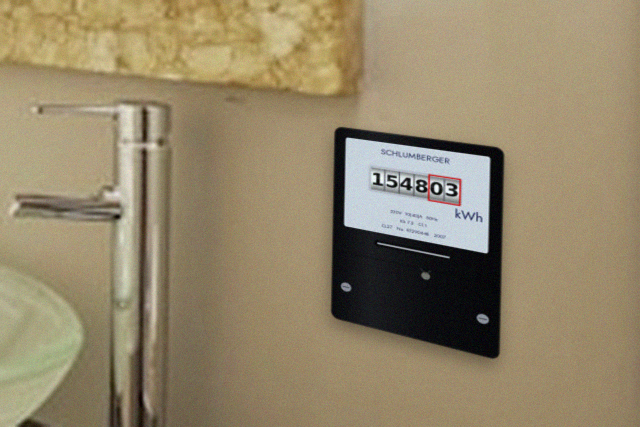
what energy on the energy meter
1548.03 kWh
